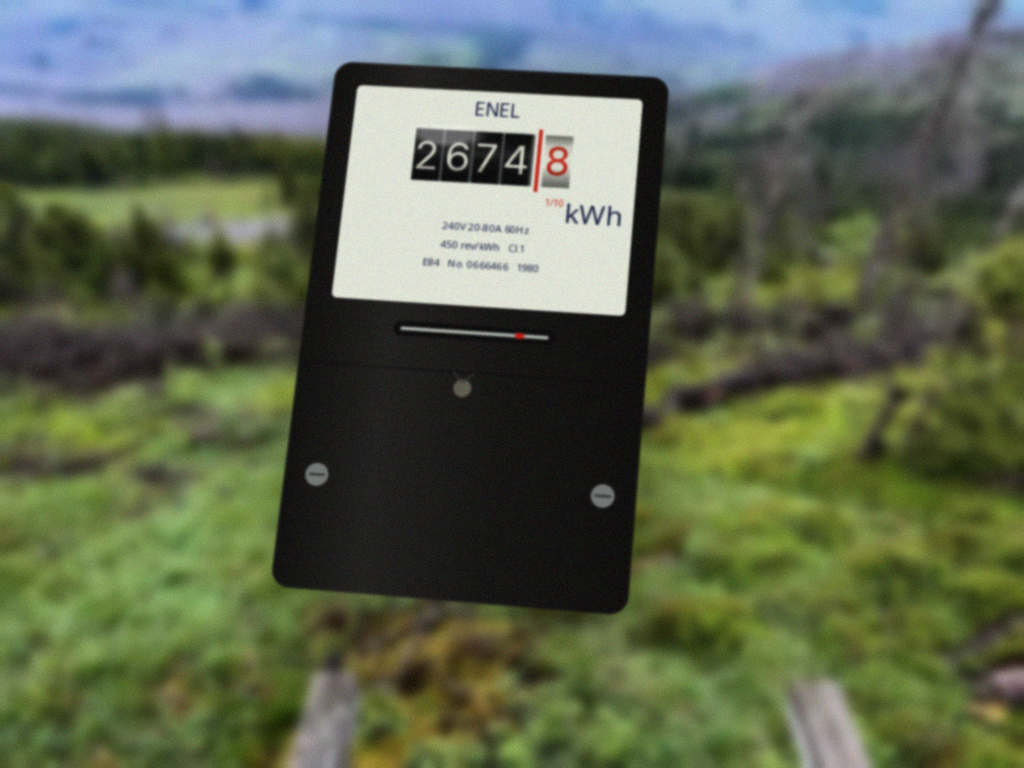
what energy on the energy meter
2674.8 kWh
